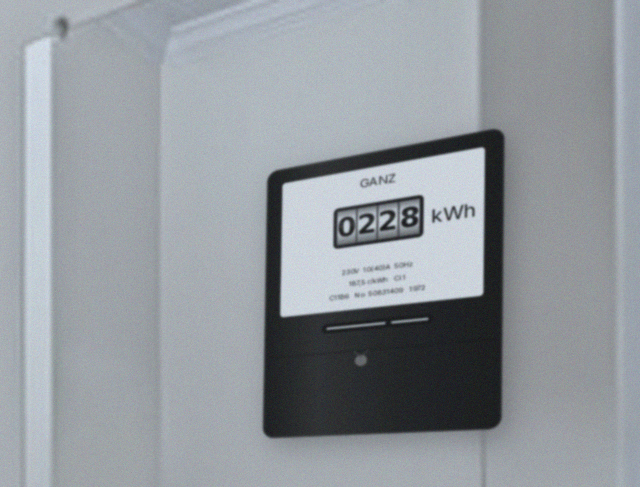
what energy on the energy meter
228 kWh
